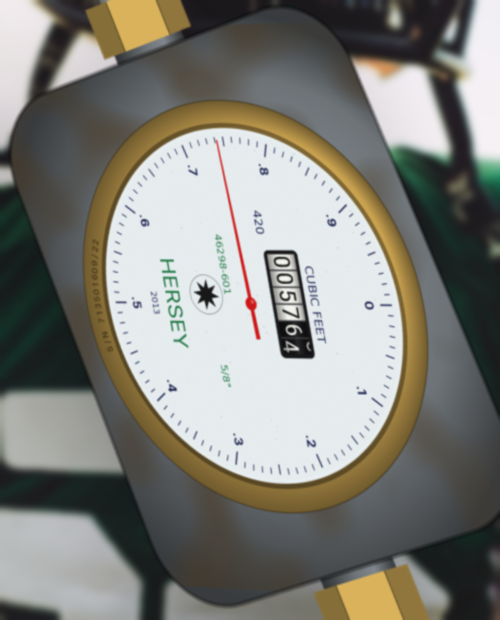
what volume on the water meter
5763.74 ft³
